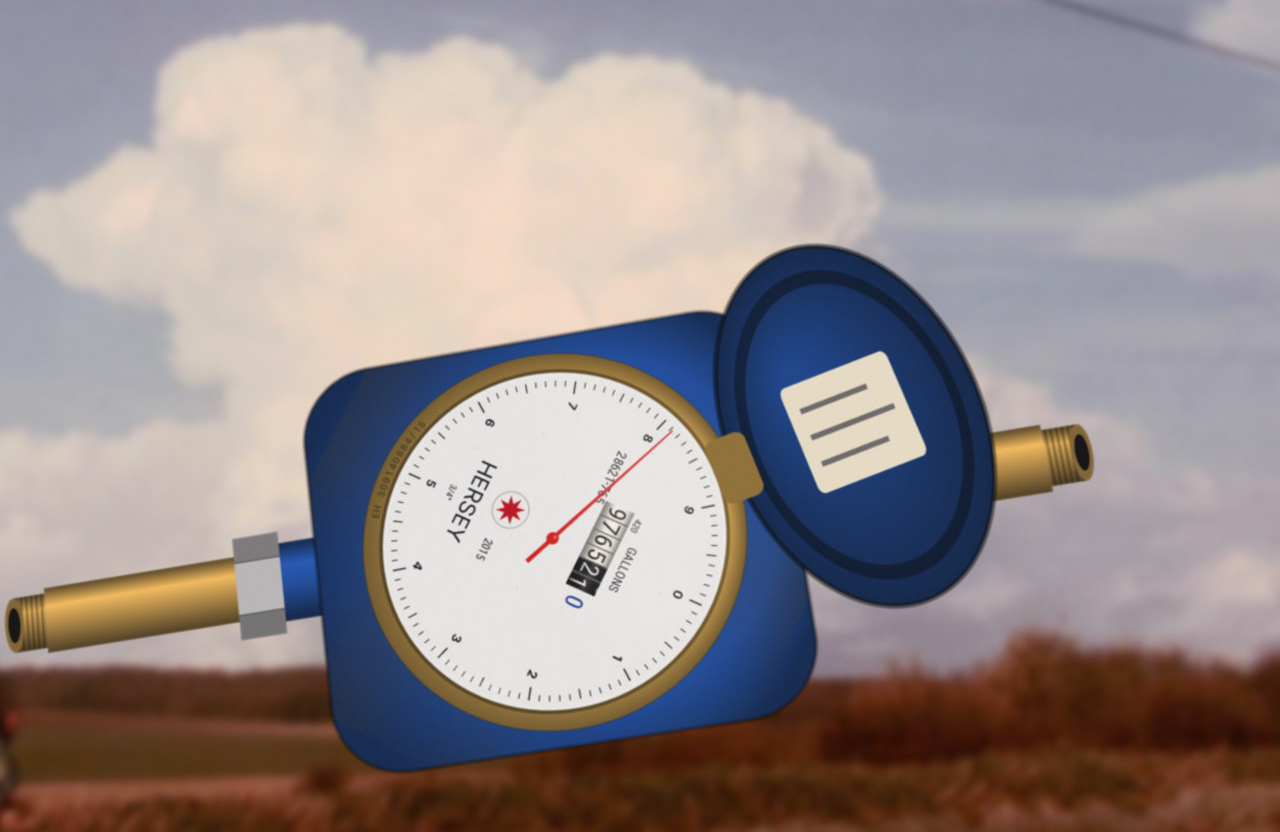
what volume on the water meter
9765208.1 gal
